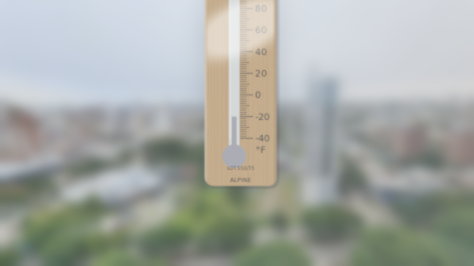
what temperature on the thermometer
-20 °F
